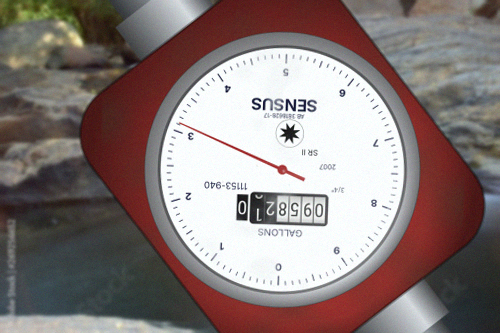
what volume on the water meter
958213.1 gal
